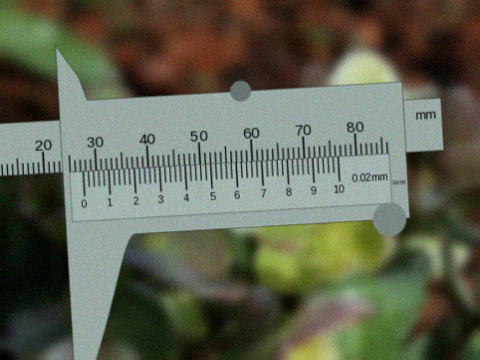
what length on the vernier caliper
27.5 mm
